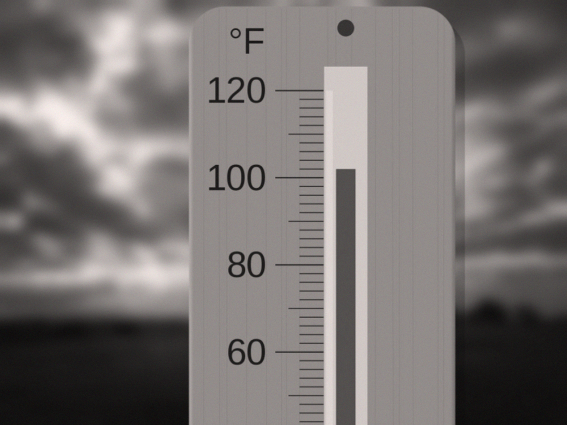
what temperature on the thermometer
102 °F
